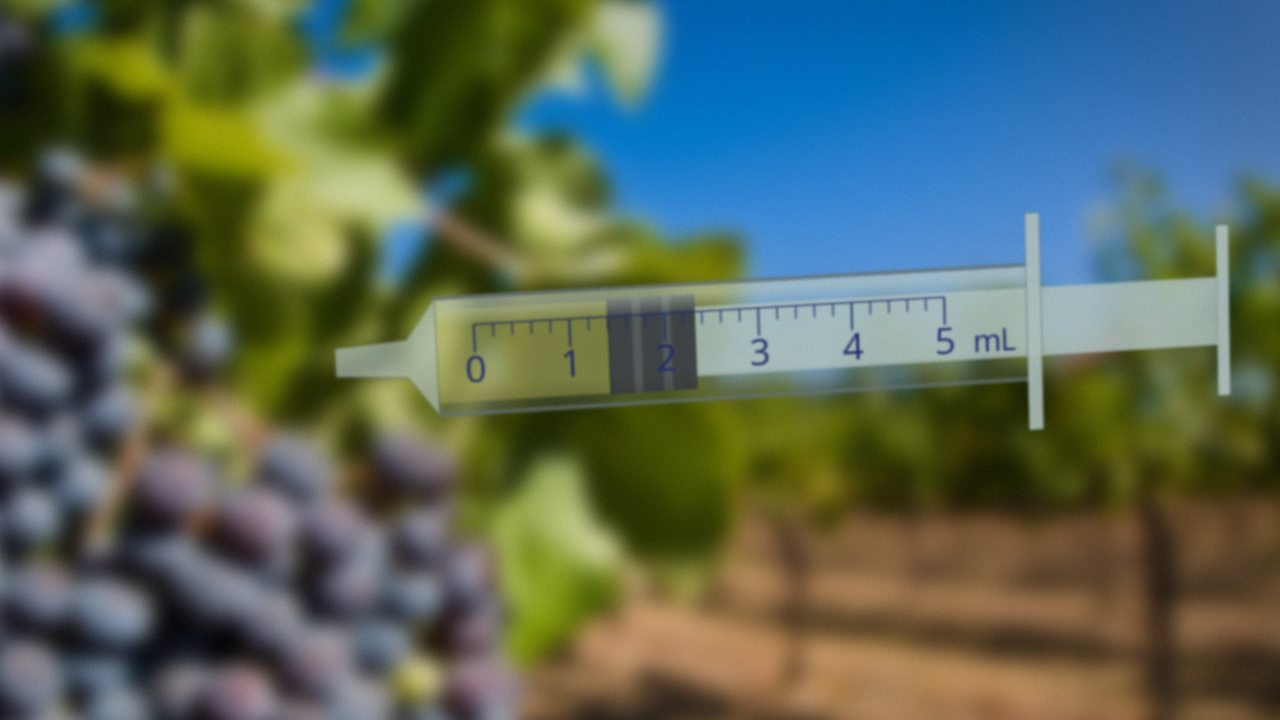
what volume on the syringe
1.4 mL
